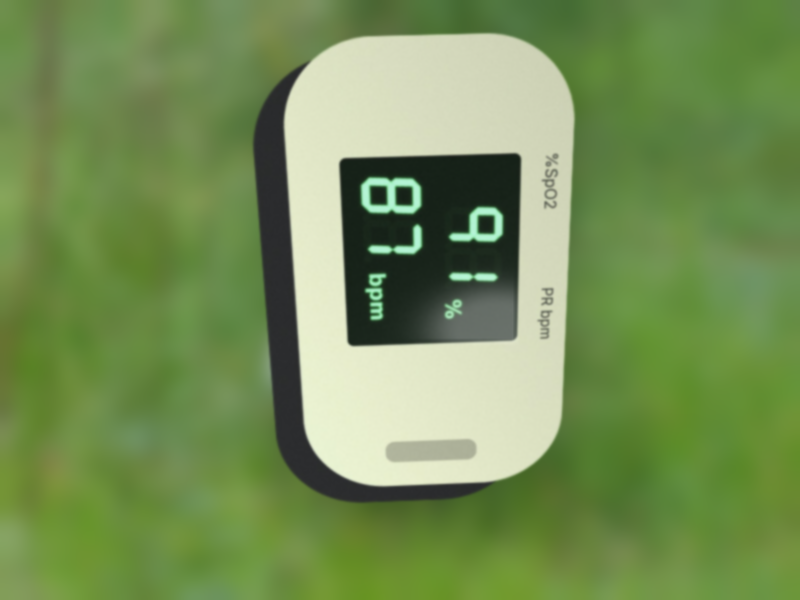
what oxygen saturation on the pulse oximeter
91 %
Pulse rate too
87 bpm
